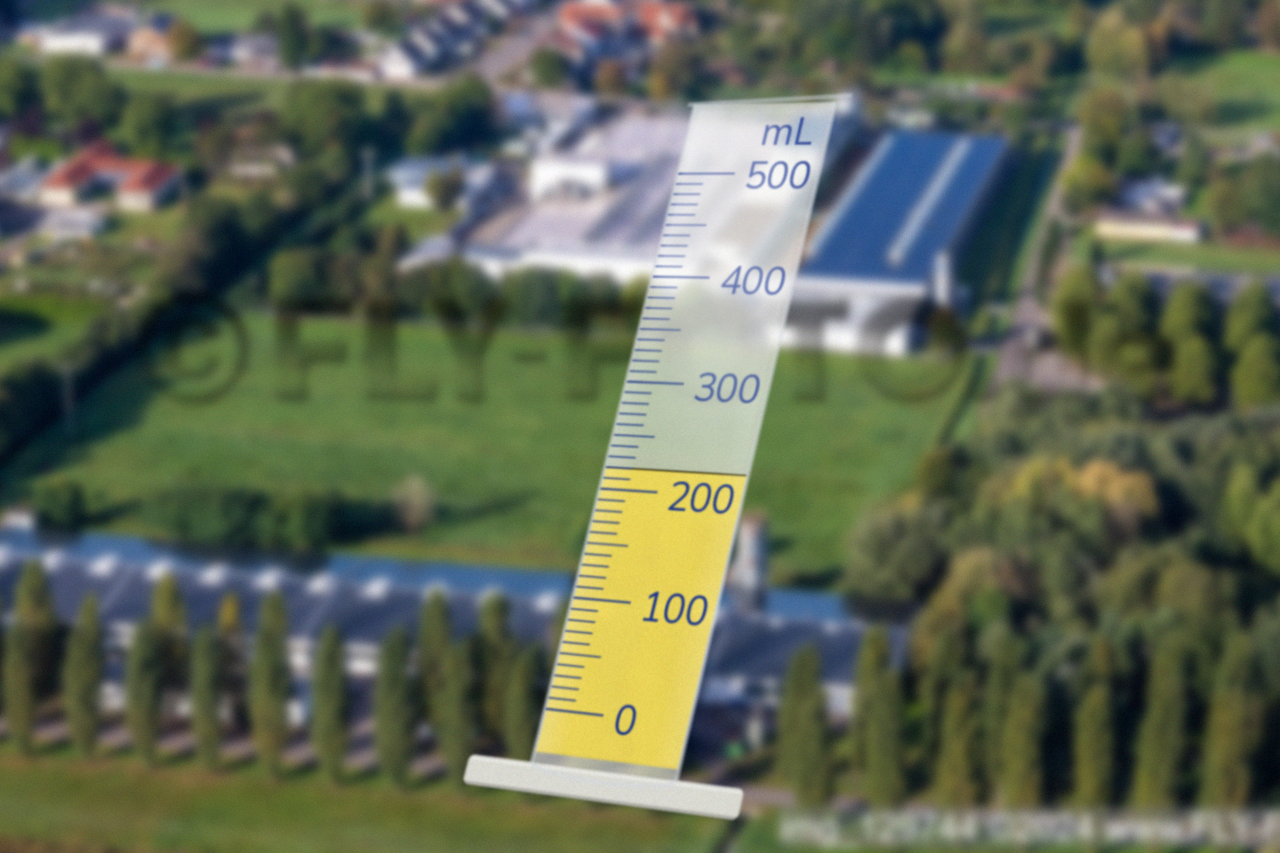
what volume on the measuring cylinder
220 mL
